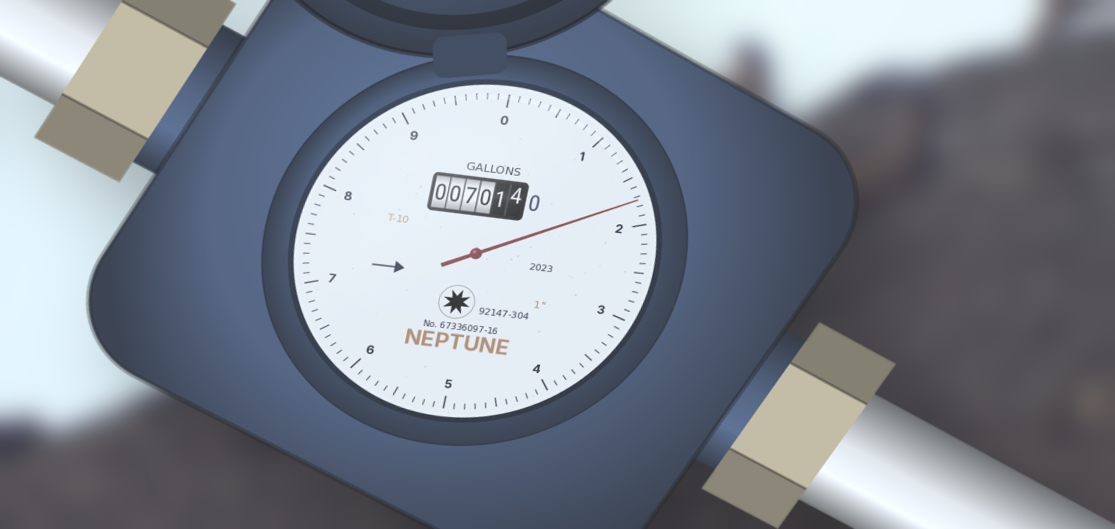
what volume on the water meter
70141.7 gal
